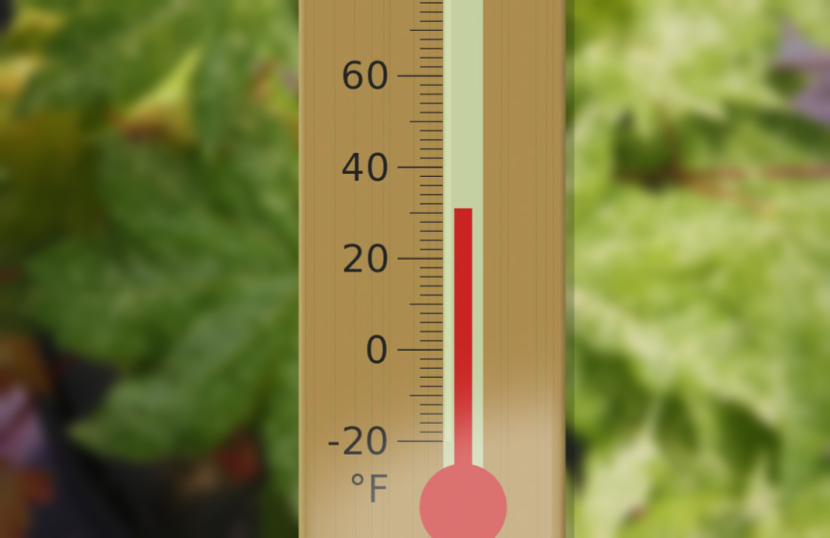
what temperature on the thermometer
31 °F
